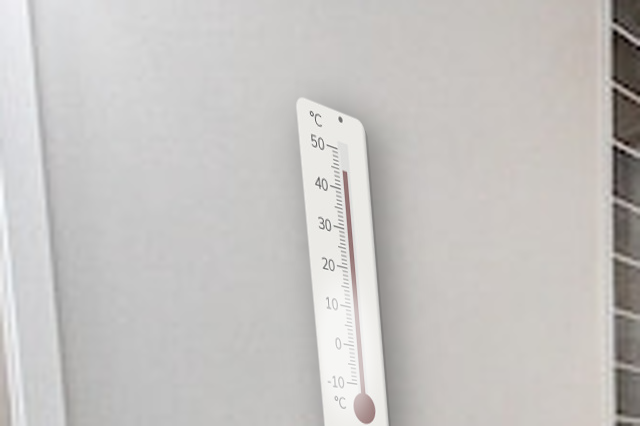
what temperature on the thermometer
45 °C
